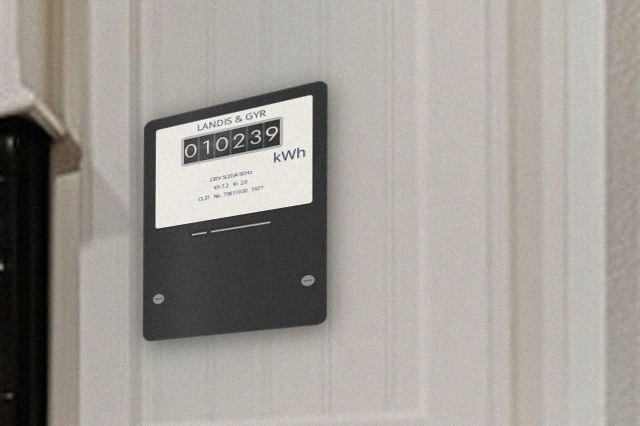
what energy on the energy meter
10239 kWh
